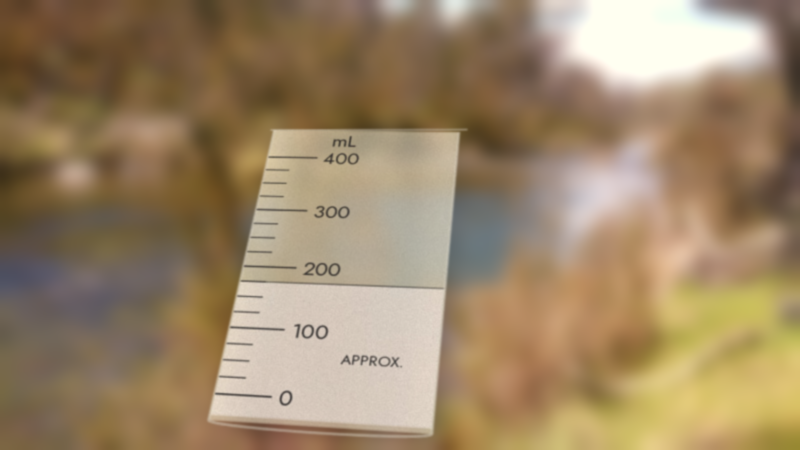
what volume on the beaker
175 mL
